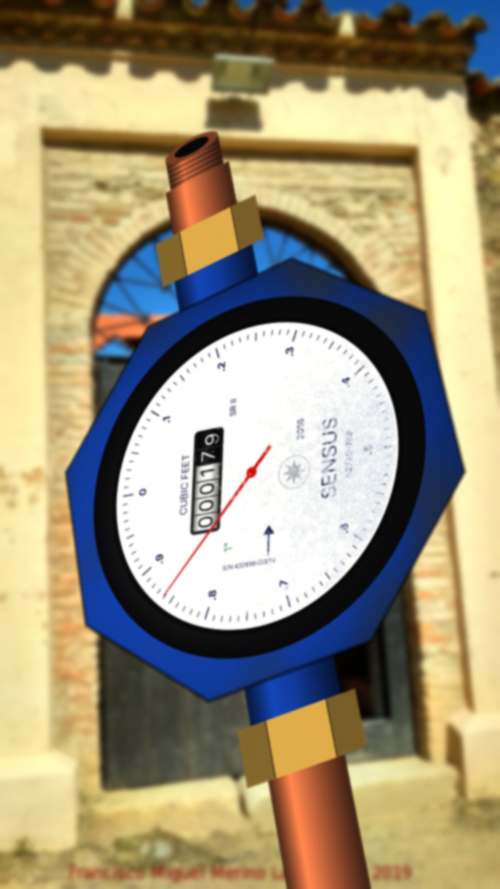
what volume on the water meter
178.86 ft³
